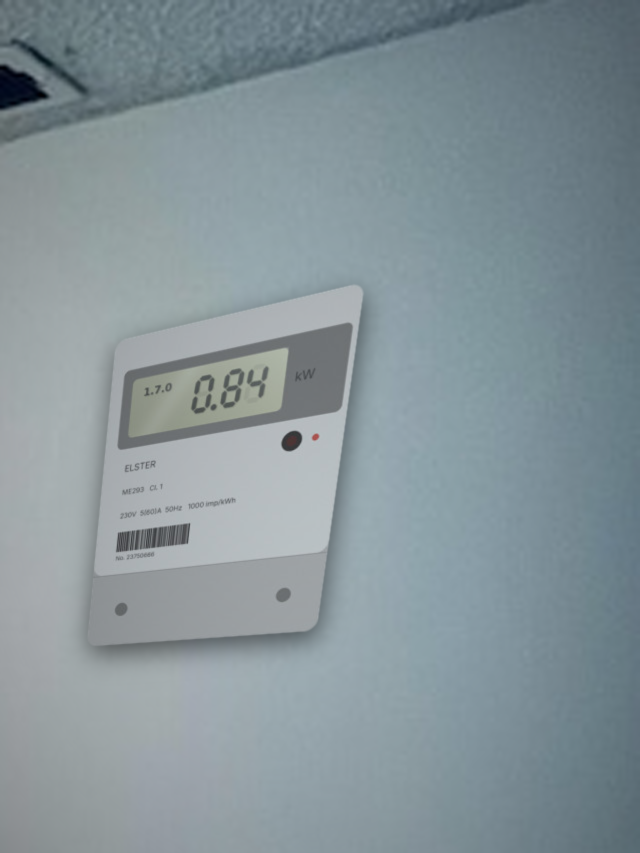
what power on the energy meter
0.84 kW
